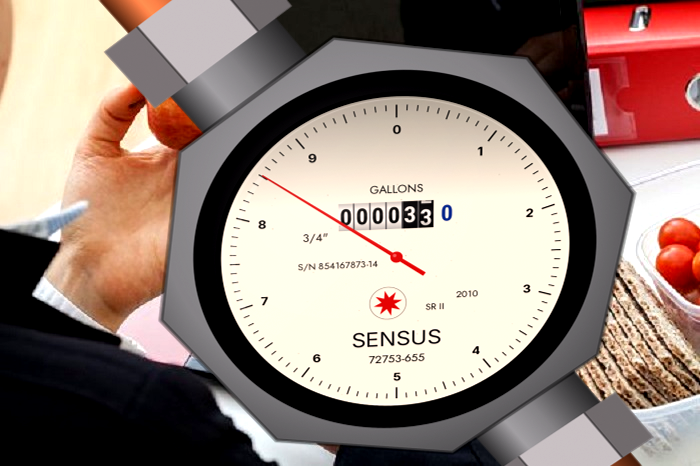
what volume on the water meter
328.5 gal
